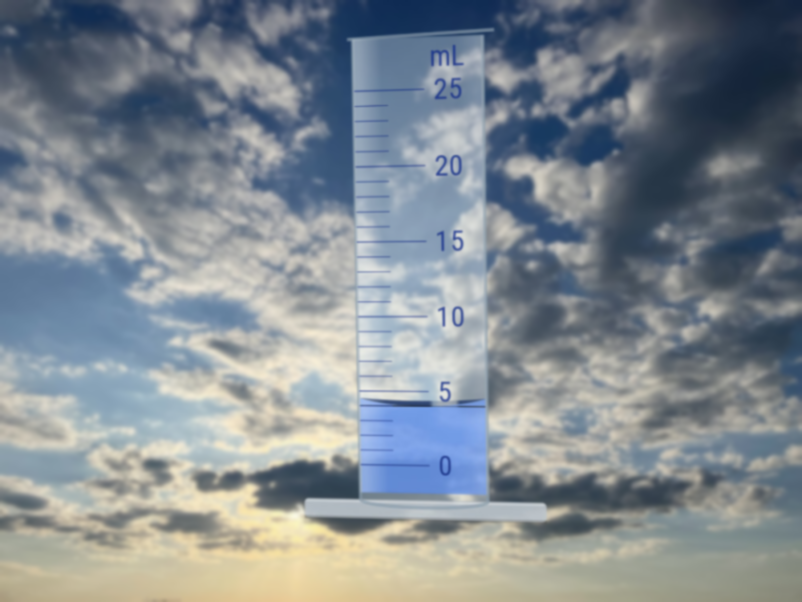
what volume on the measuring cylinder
4 mL
